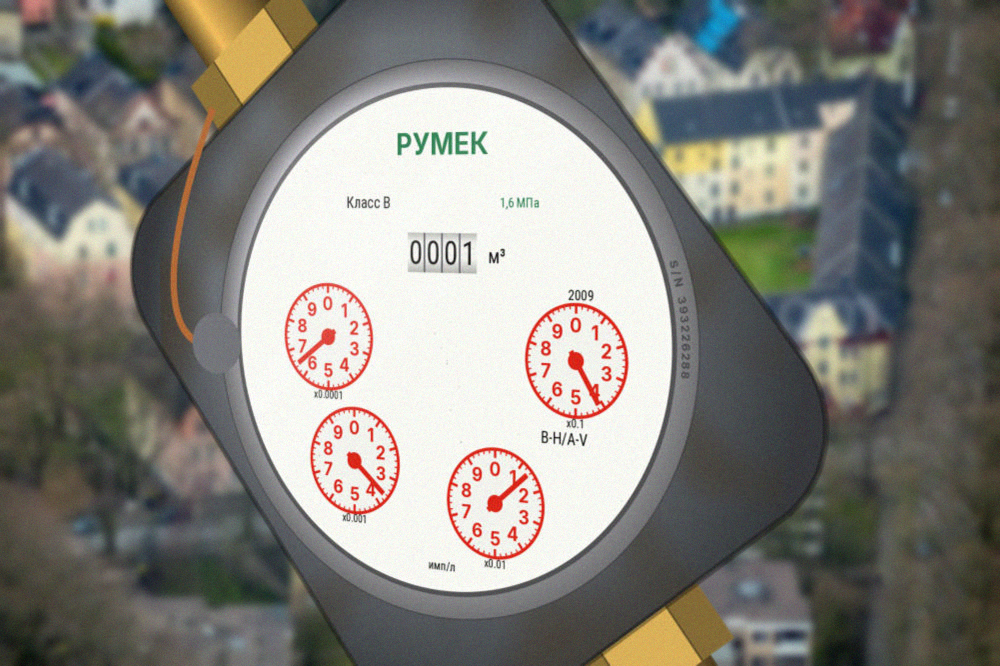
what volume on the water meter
1.4136 m³
